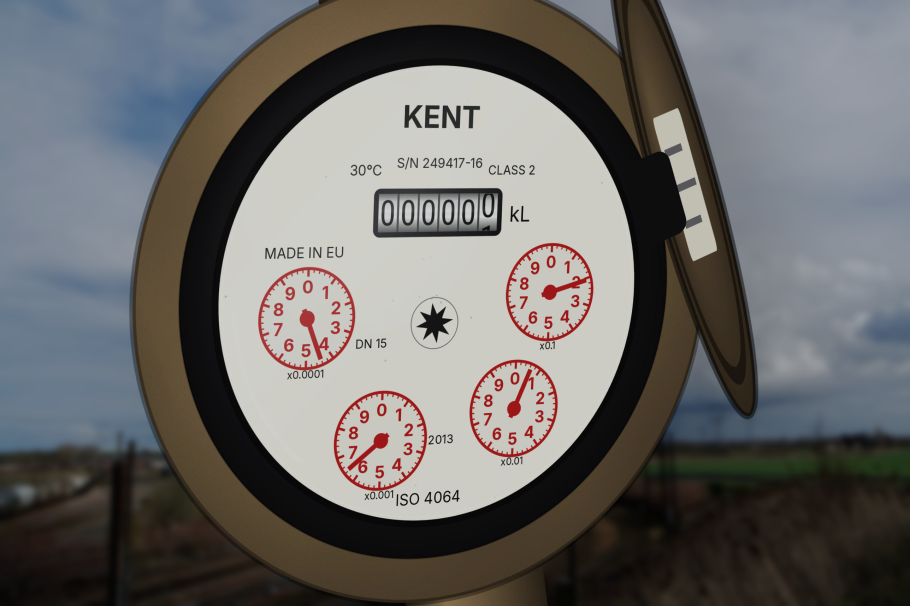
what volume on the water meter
0.2064 kL
